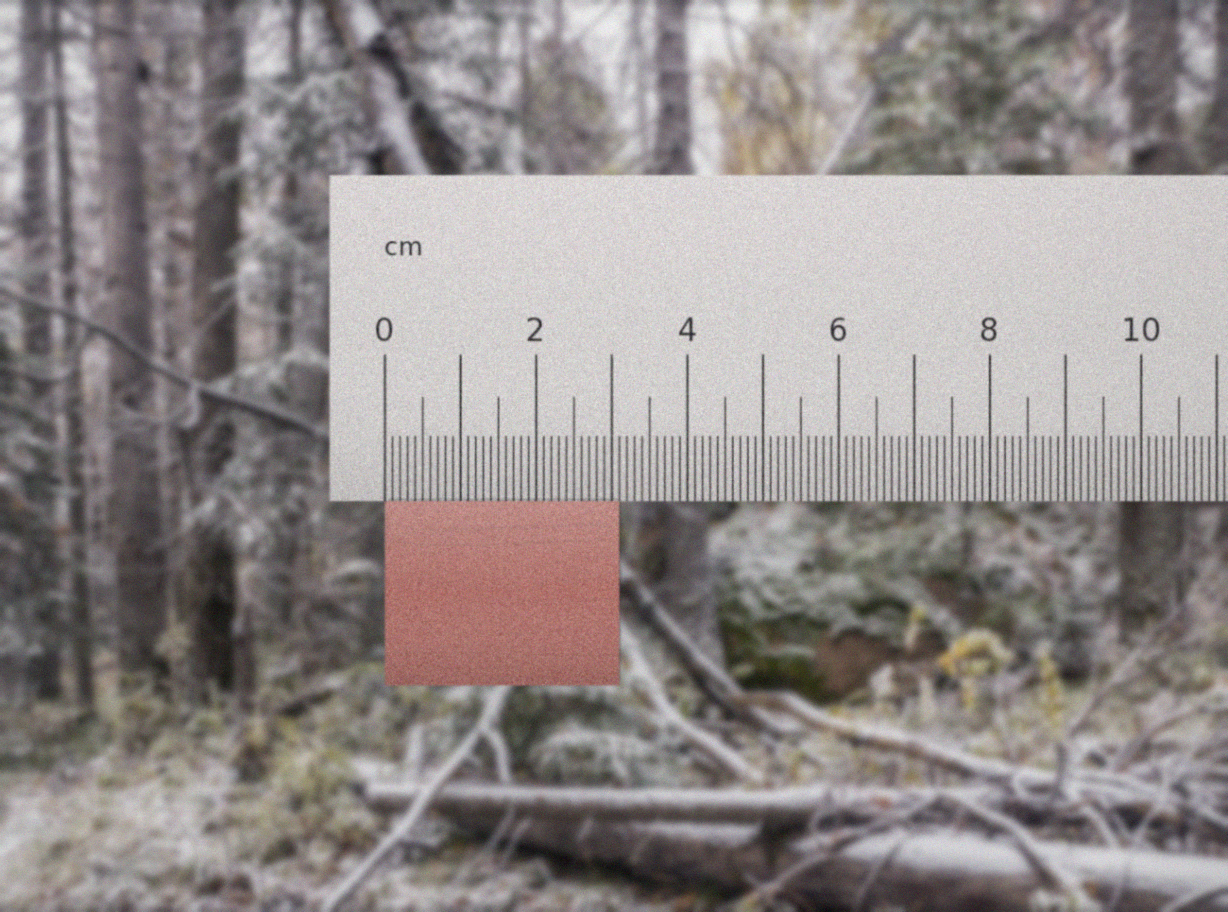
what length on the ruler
3.1 cm
